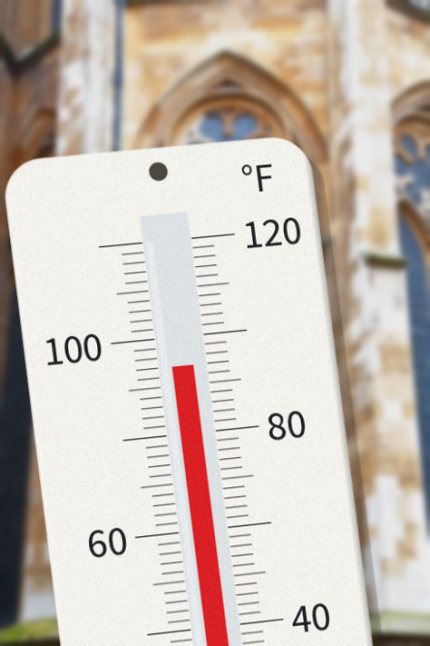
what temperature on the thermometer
94 °F
